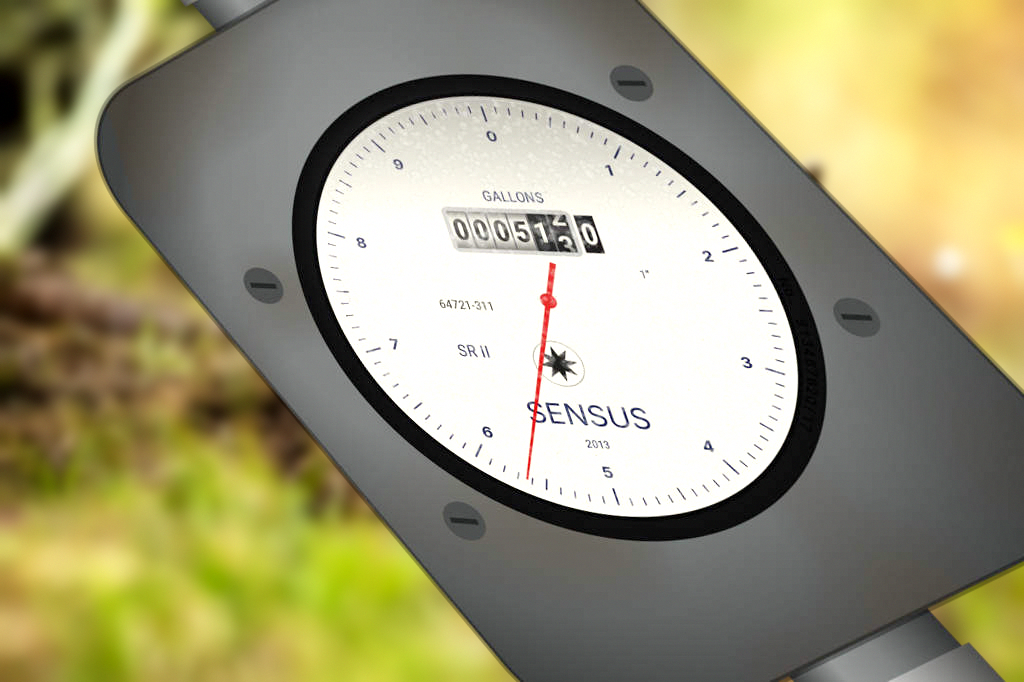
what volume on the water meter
5125.6 gal
